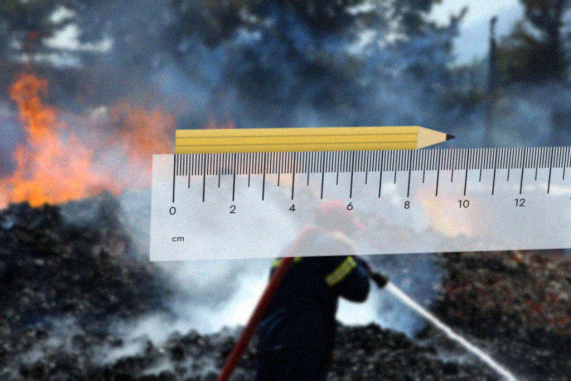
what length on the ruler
9.5 cm
